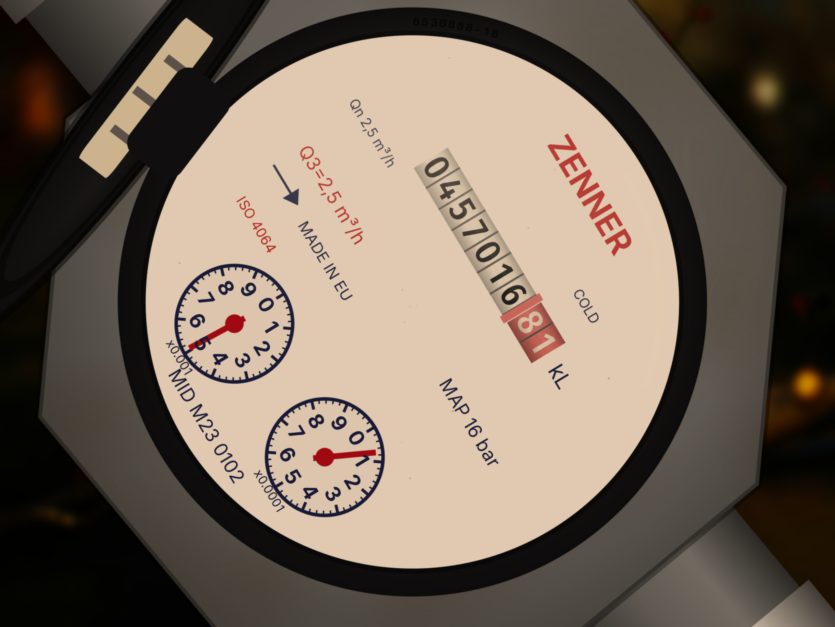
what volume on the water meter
457016.8150 kL
